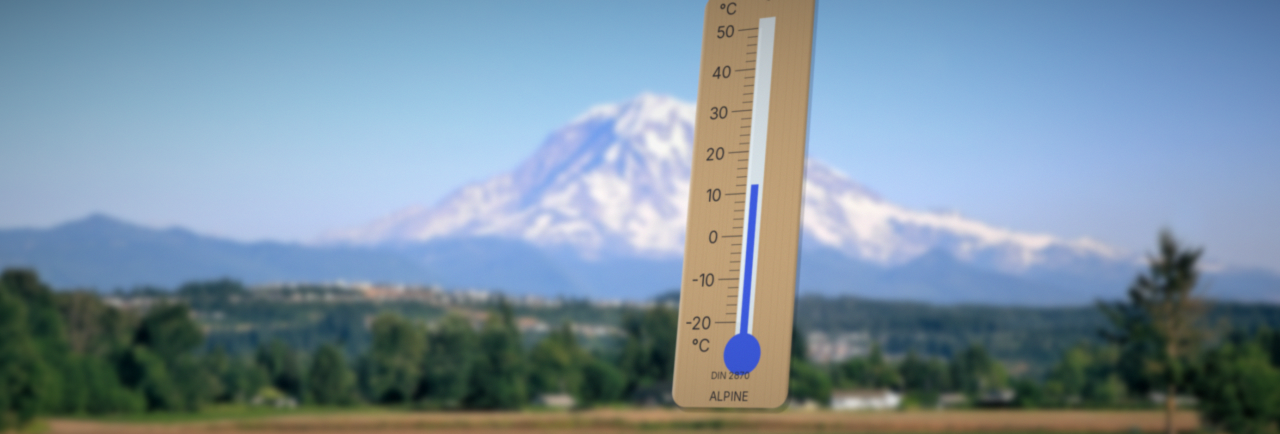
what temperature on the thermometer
12 °C
